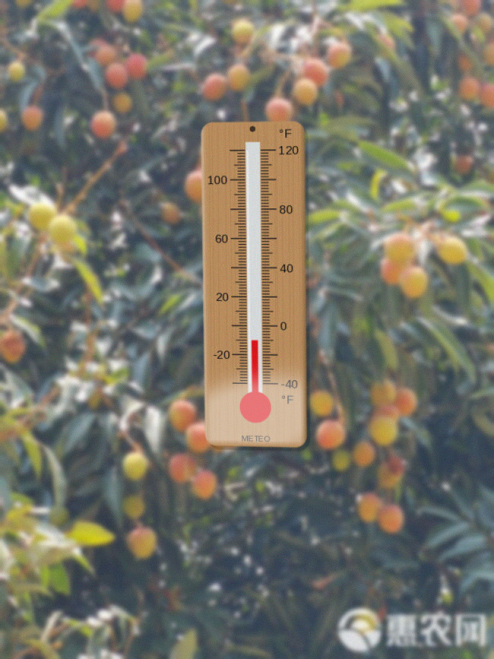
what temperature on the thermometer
-10 °F
